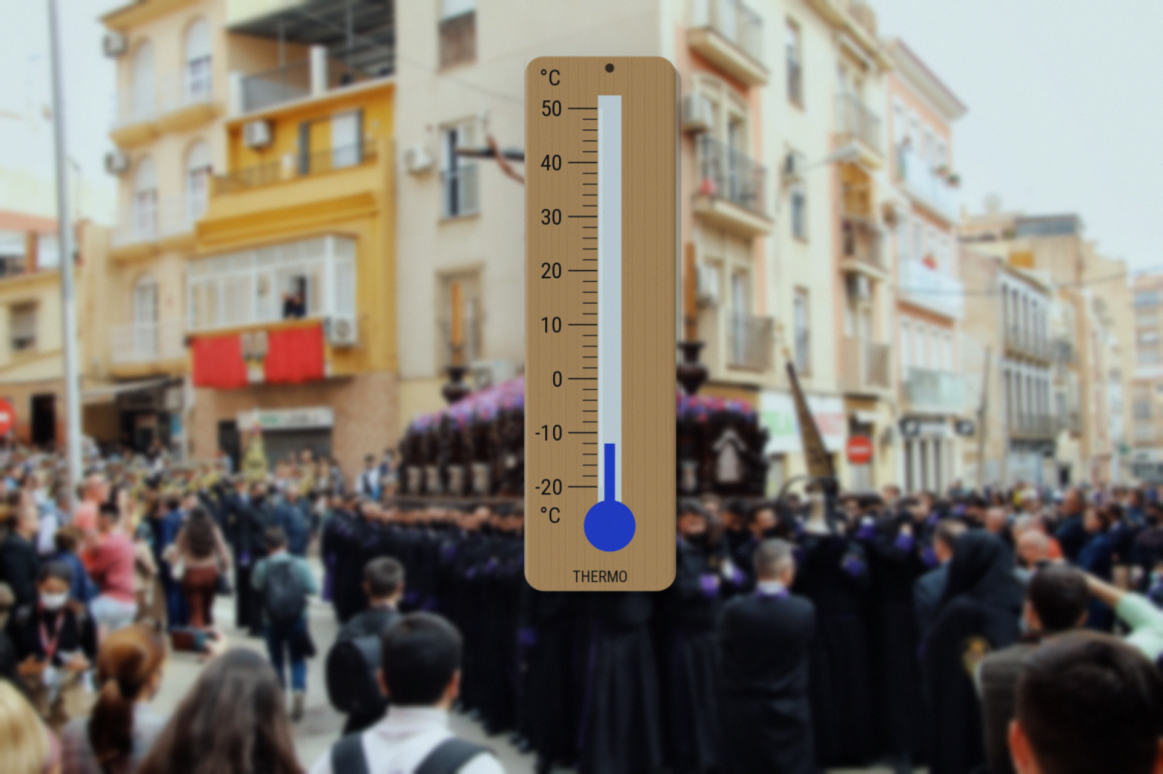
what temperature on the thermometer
-12 °C
